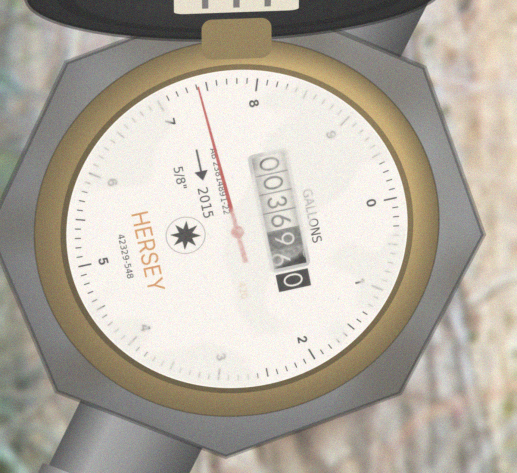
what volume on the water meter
36957.4 gal
